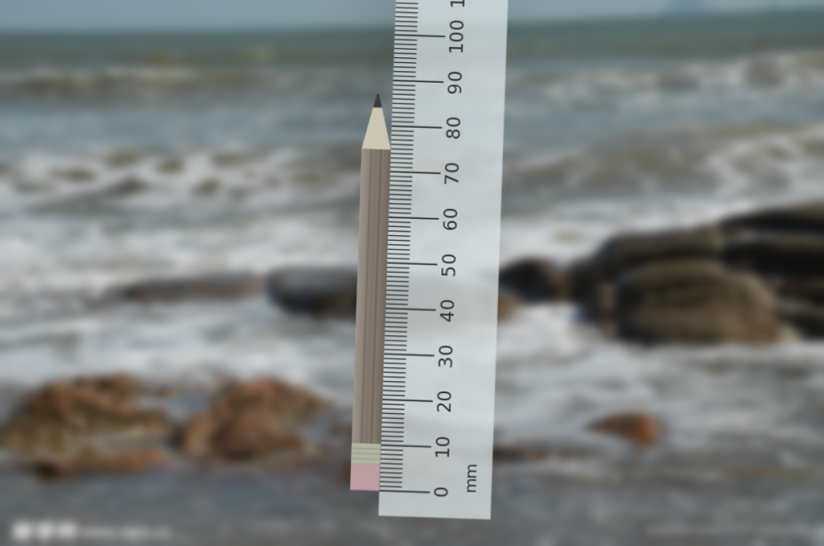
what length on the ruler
87 mm
